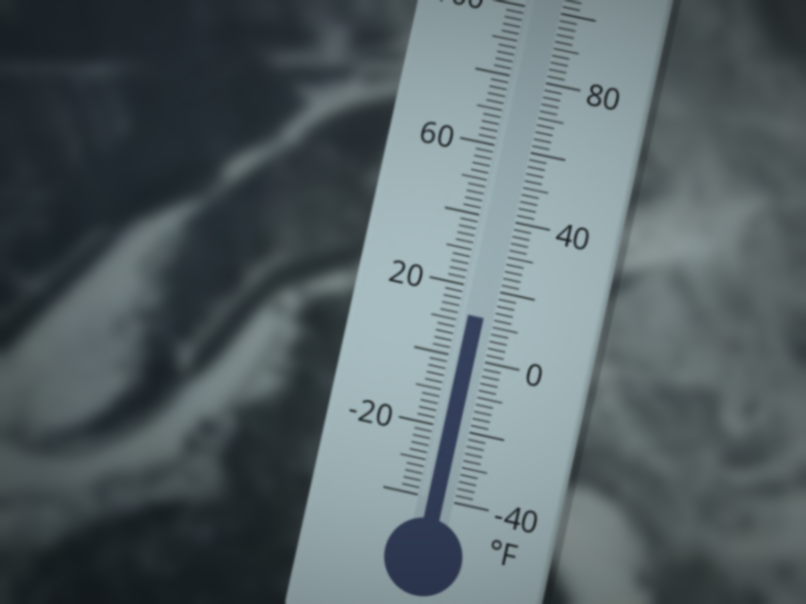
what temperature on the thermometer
12 °F
